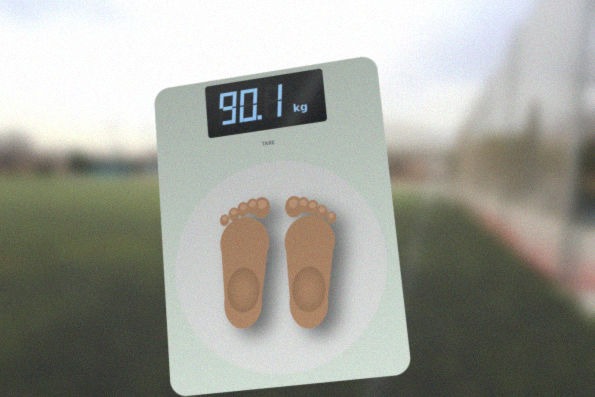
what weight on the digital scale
90.1 kg
